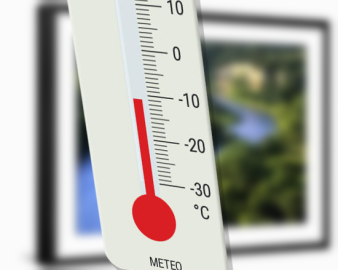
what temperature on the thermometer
-11 °C
